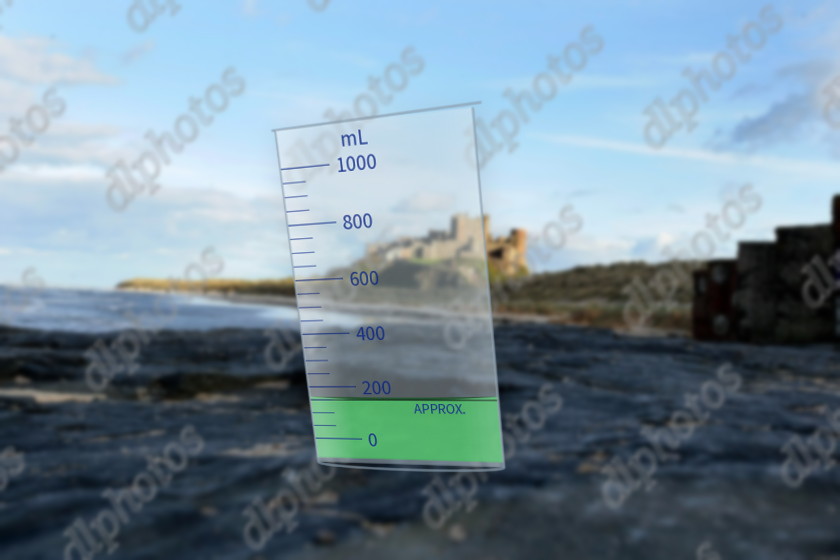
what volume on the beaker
150 mL
